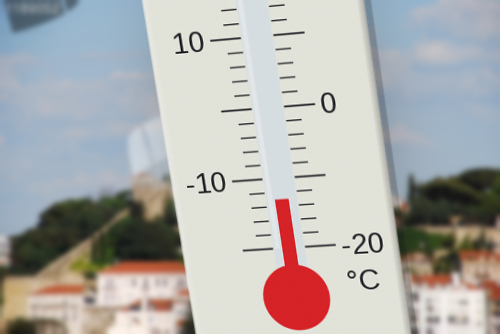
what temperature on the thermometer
-13 °C
